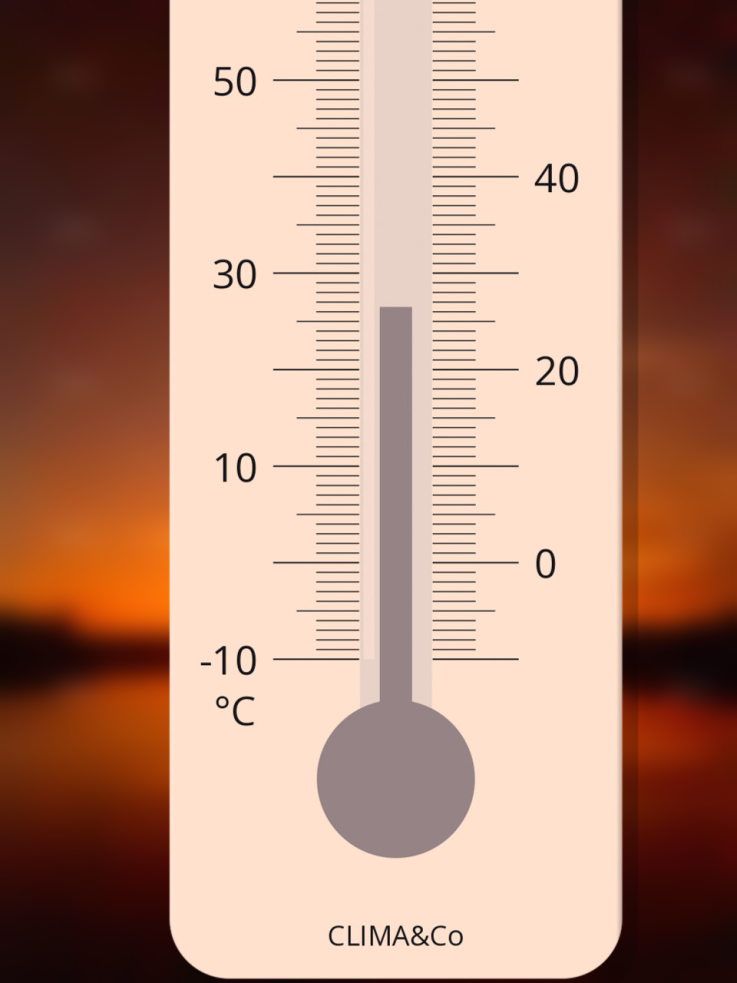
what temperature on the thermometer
26.5 °C
